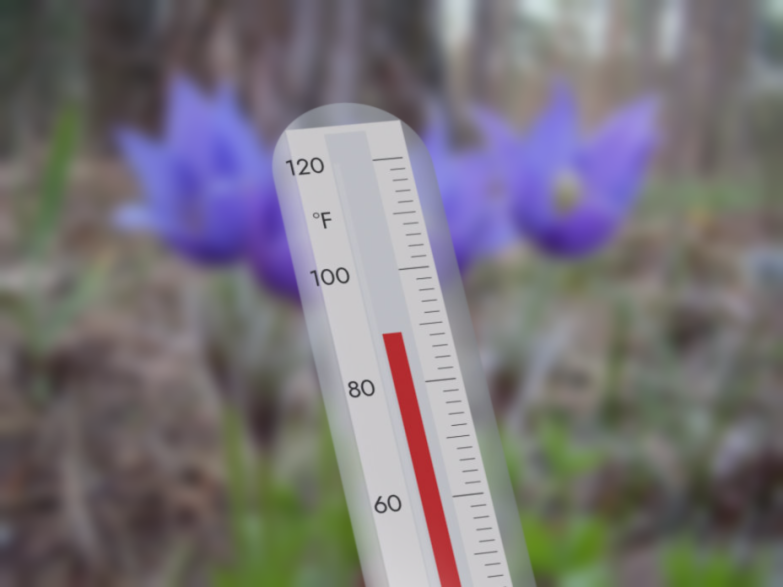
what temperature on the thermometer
89 °F
